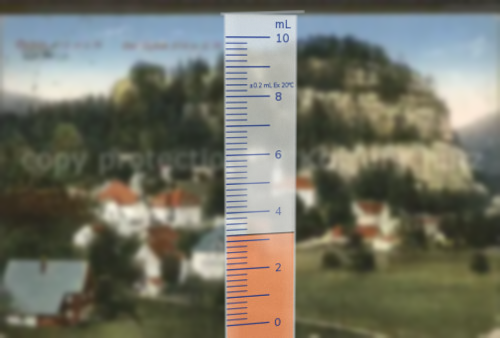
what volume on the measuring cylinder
3.2 mL
